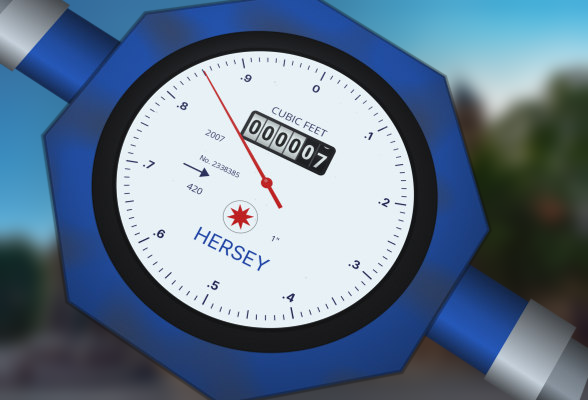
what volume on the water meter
6.85 ft³
